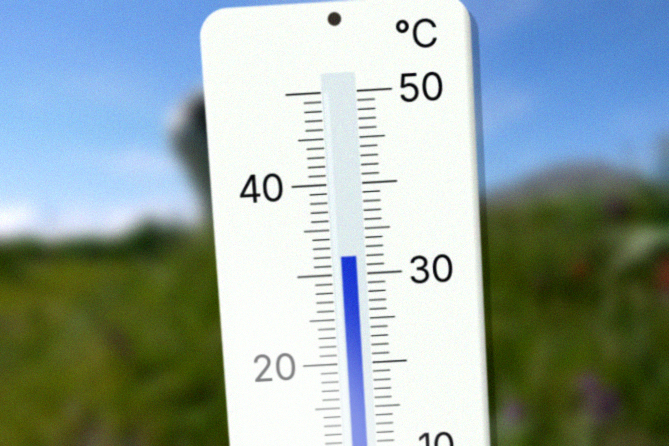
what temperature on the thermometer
32 °C
